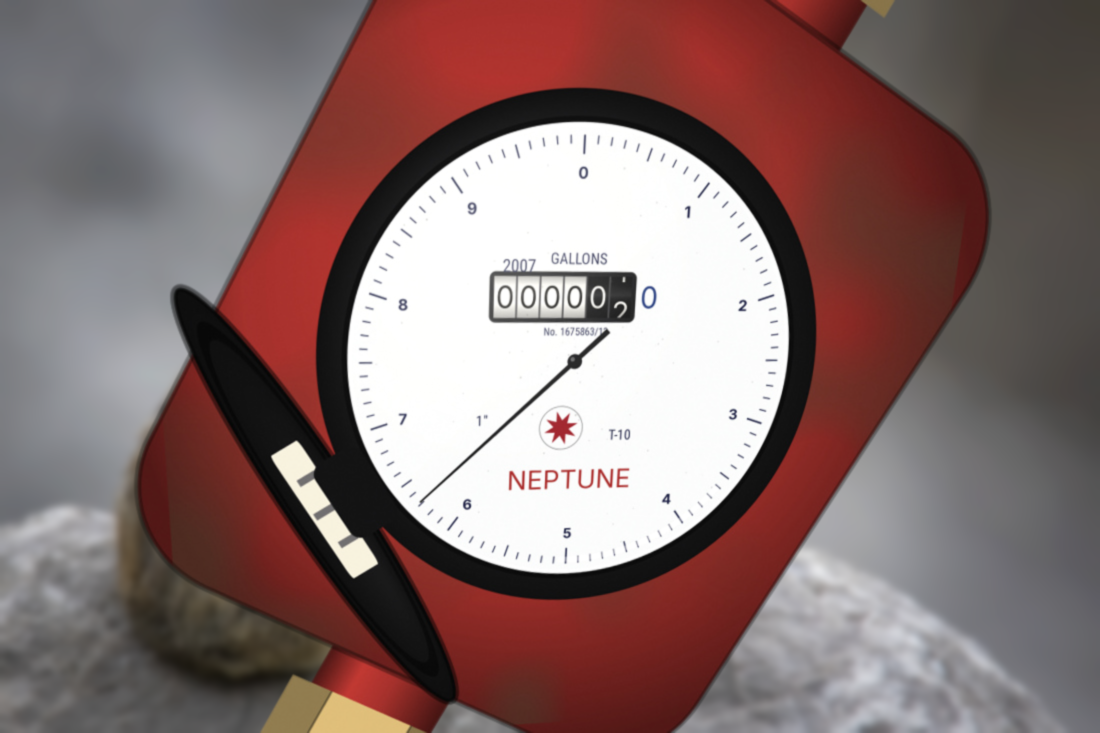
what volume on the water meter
16.3 gal
